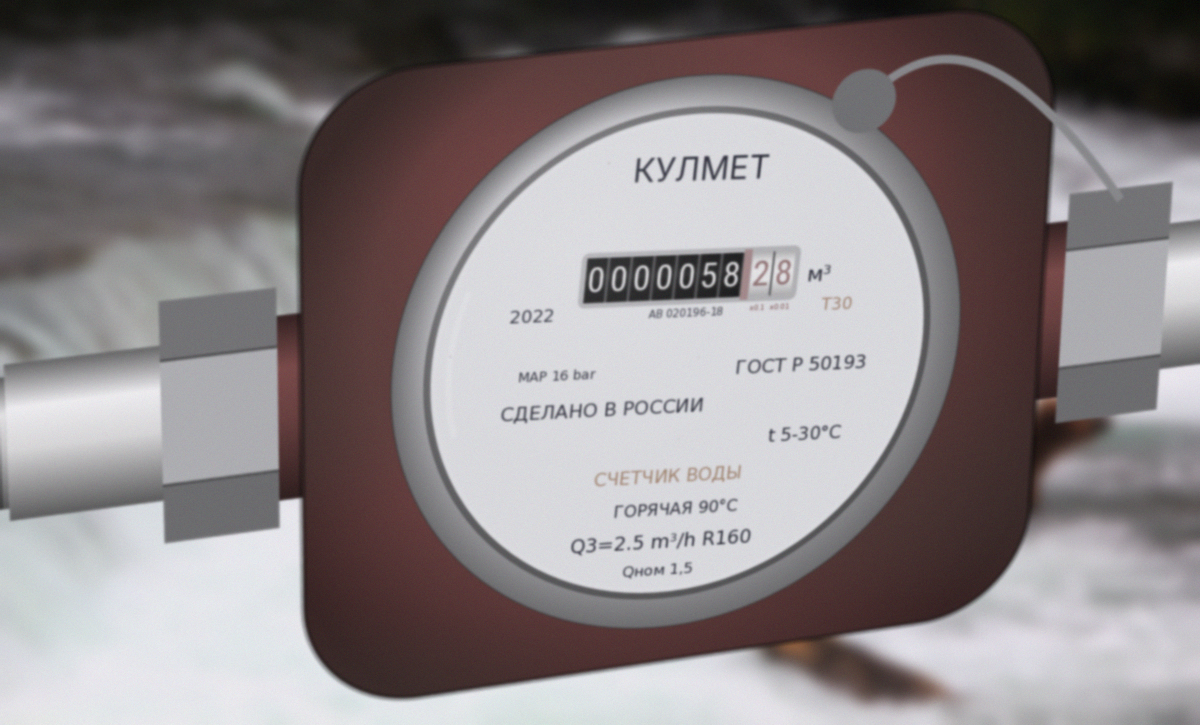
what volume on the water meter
58.28 m³
